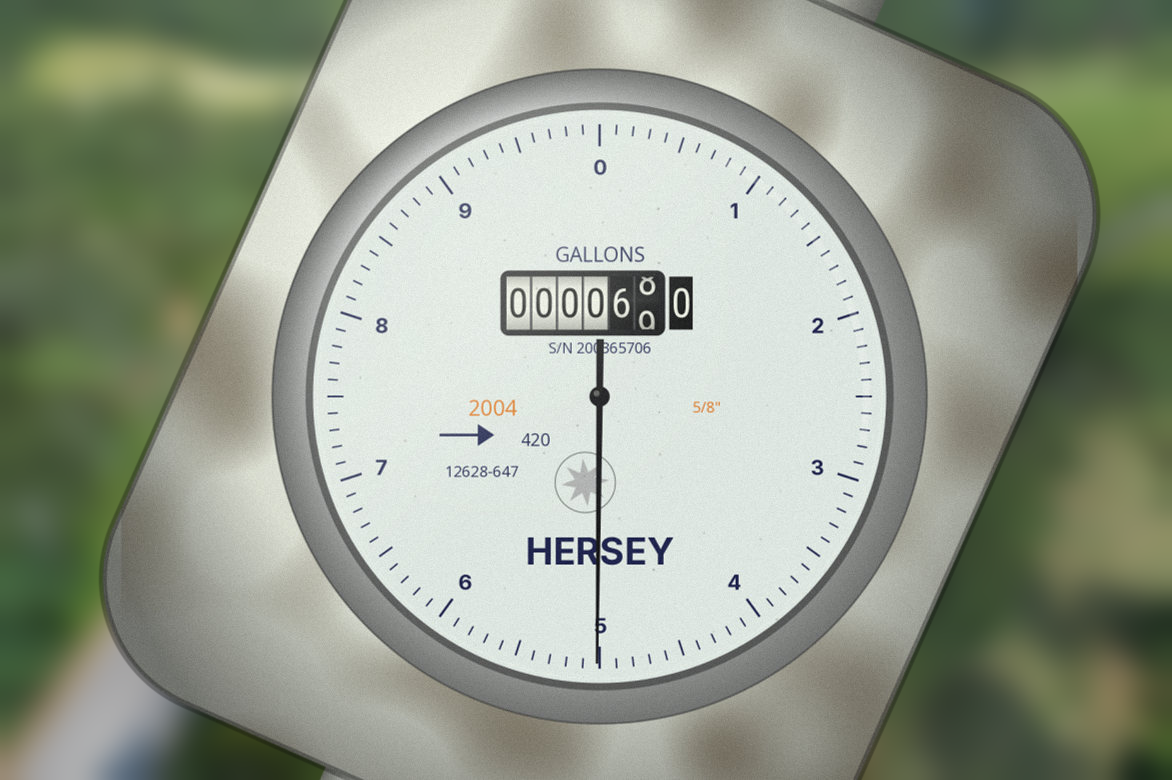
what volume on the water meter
685.0 gal
